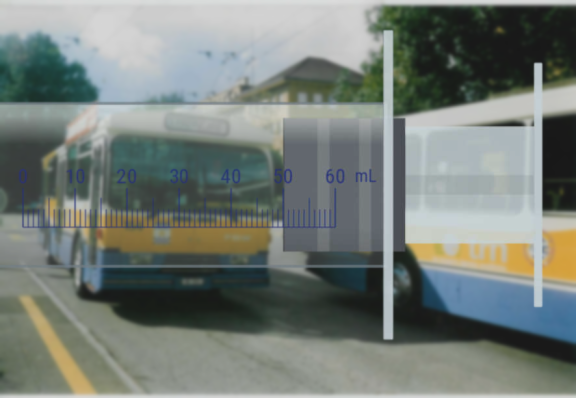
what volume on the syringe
50 mL
